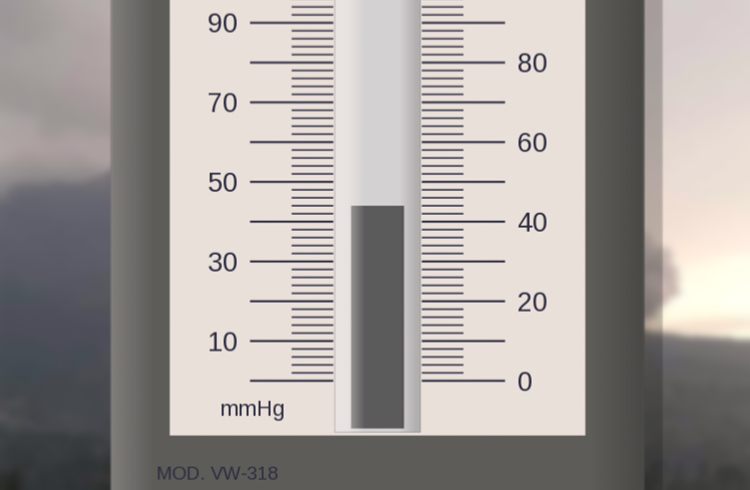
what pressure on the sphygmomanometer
44 mmHg
